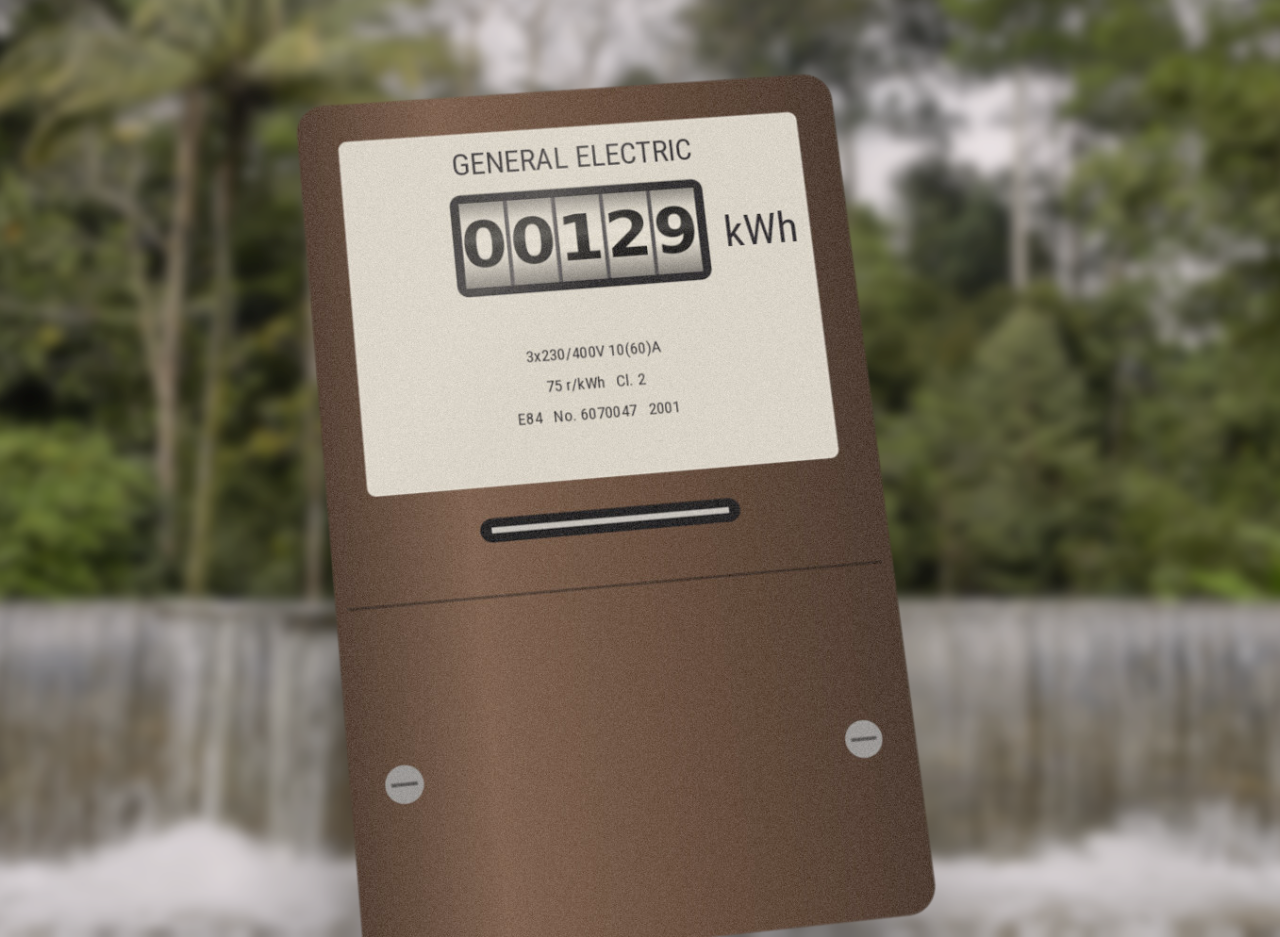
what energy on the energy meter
129 kWh
